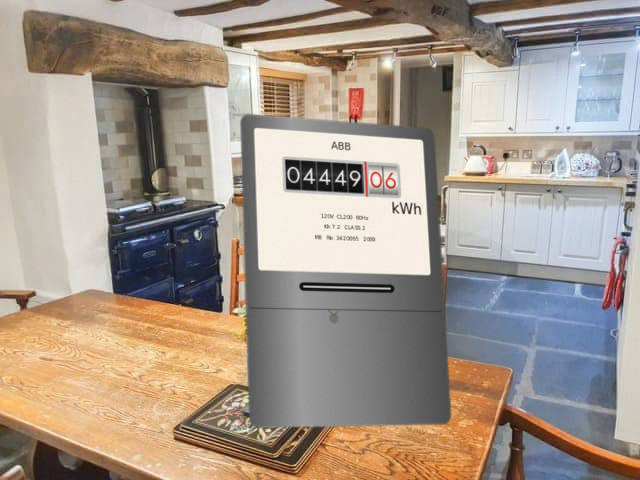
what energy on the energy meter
4449.06 kWh
